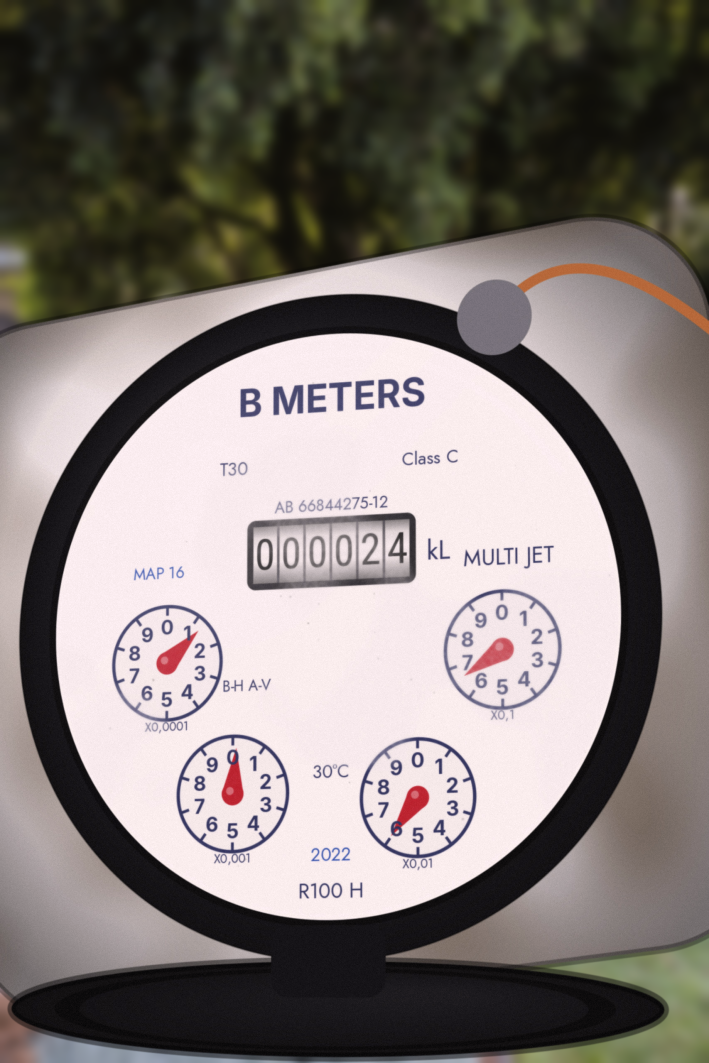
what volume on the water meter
24.6601 kL
